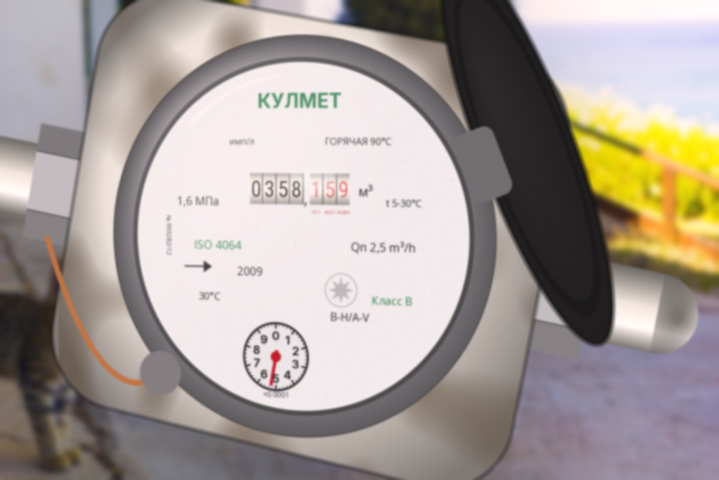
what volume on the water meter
358.1595 m³
